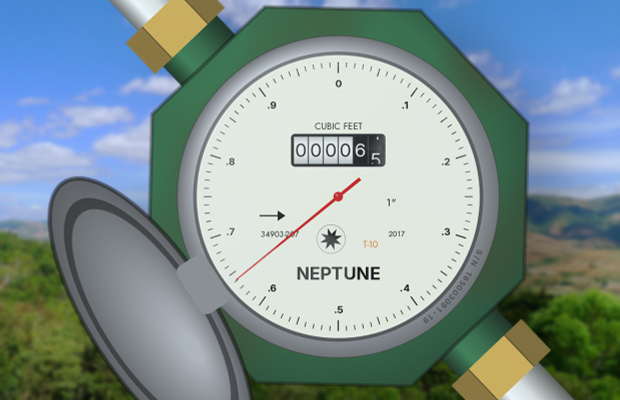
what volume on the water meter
64.64 ft³
